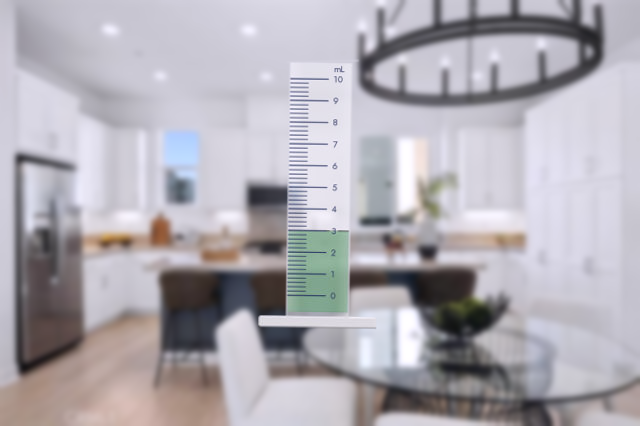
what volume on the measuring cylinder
3 mL
